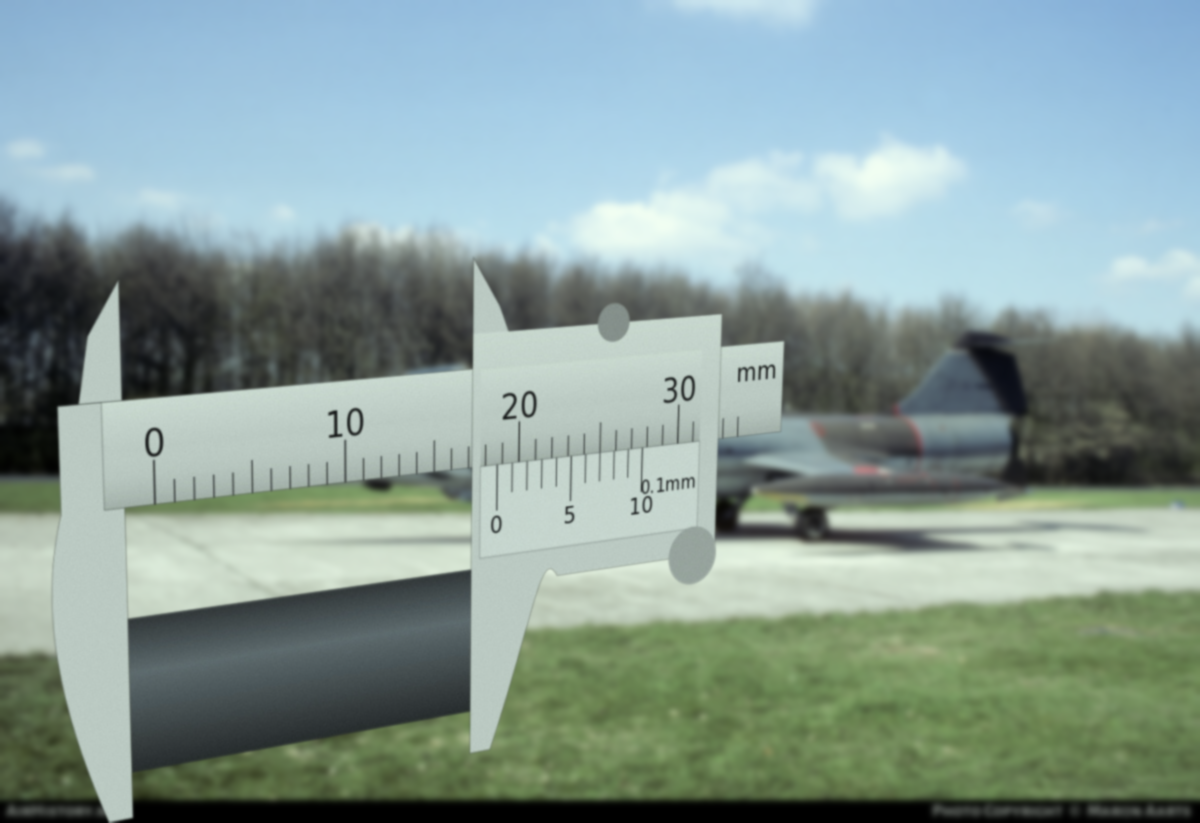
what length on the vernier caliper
18.7 mm
